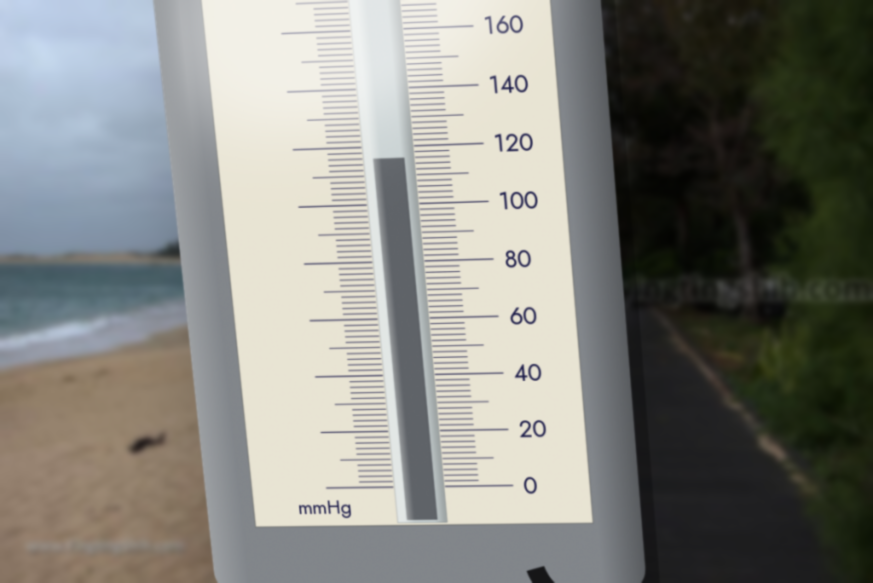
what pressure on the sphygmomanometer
116 mmHg
